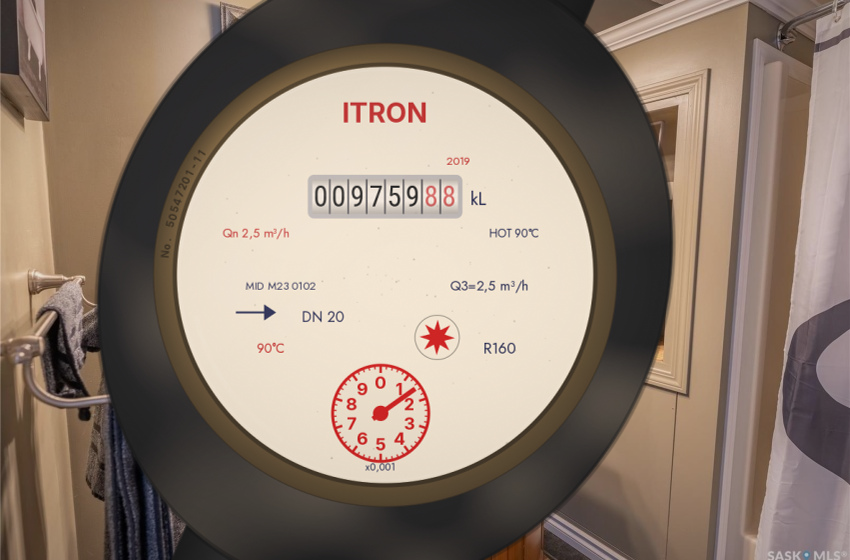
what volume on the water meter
9759.881 kL
